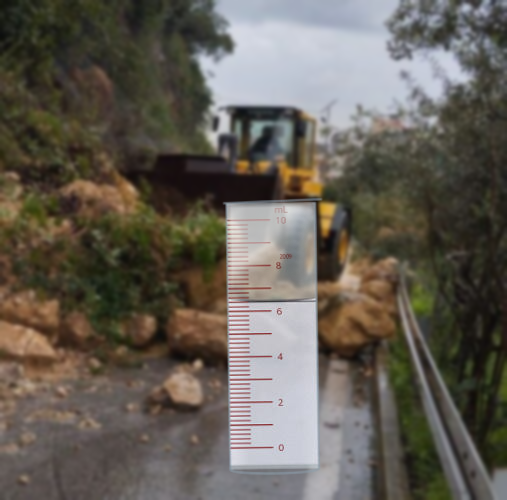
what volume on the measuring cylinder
6.4 mL
